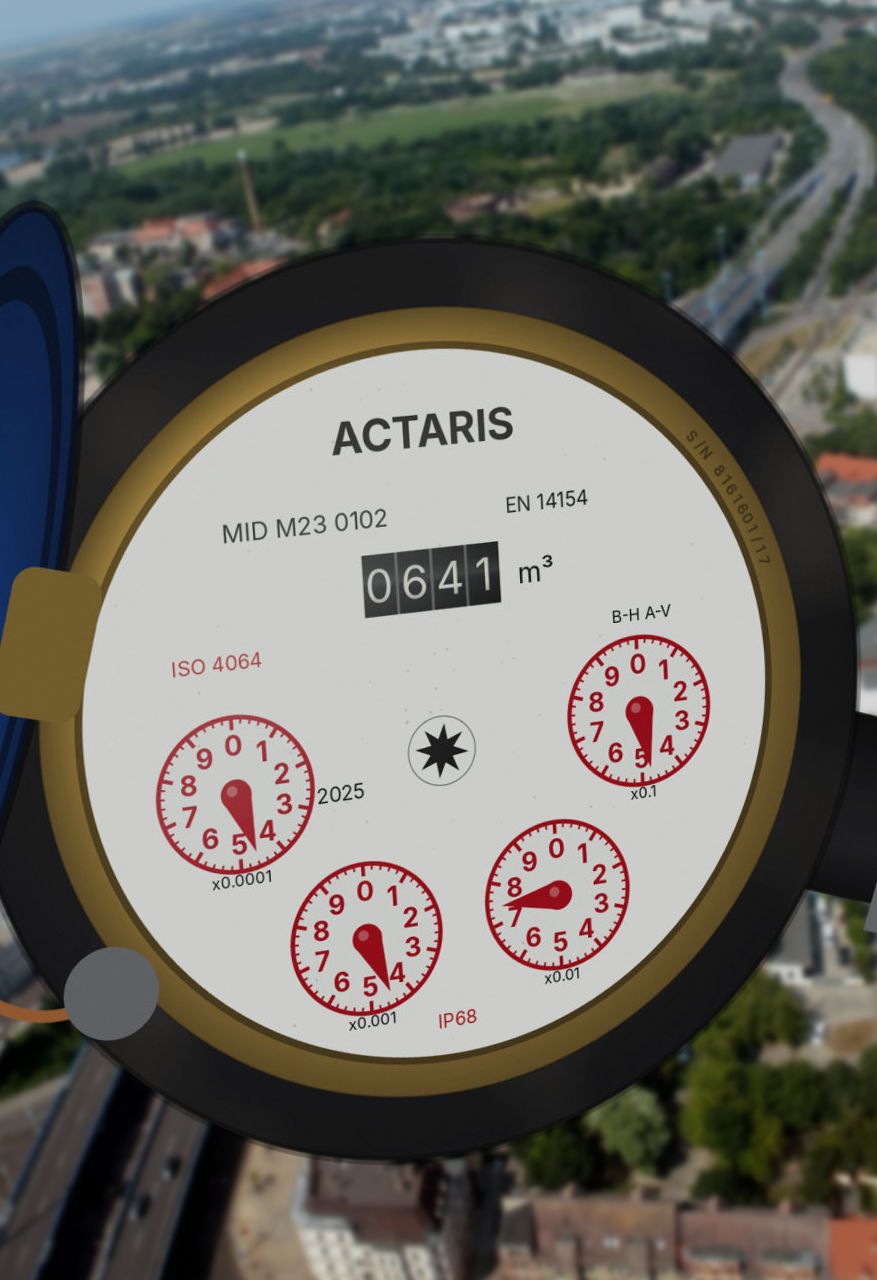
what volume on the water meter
641.4744 m³
